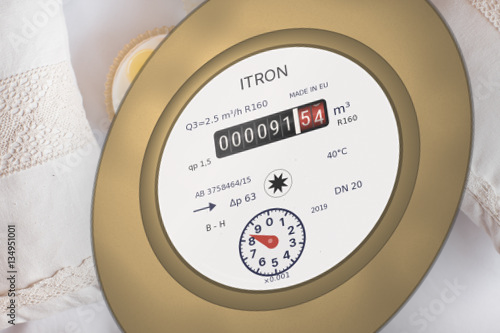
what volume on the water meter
91.538 m³
